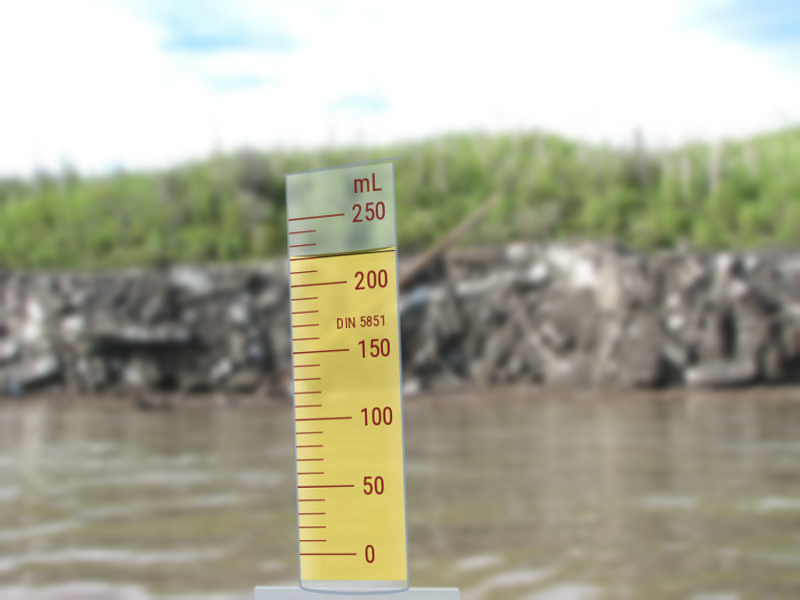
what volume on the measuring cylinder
220 mL
